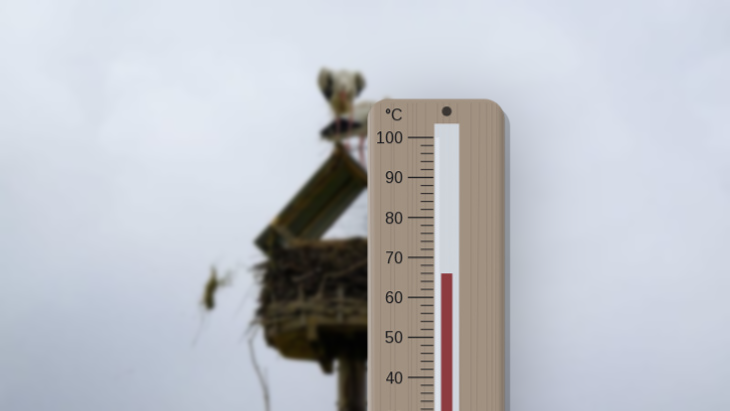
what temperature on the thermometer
66 °C
